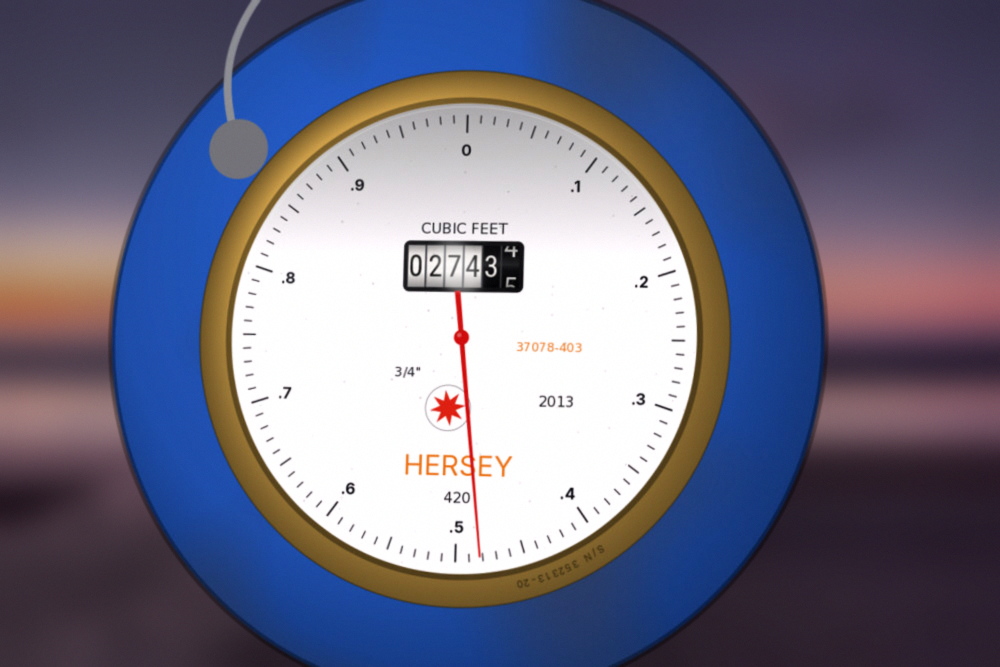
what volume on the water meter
27434.48 ft³
